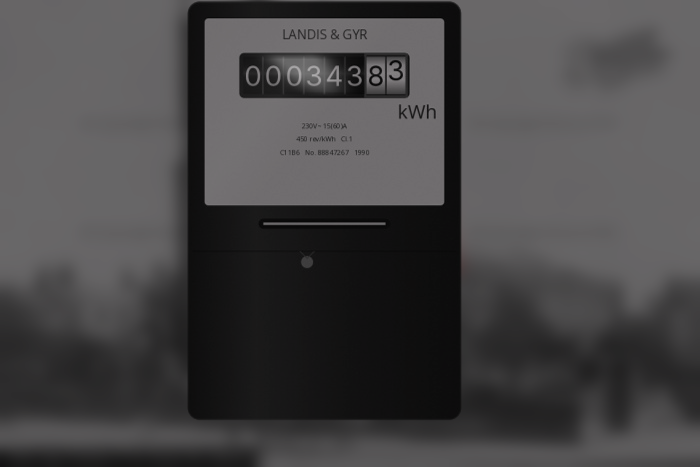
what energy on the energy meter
343.83 kWh
